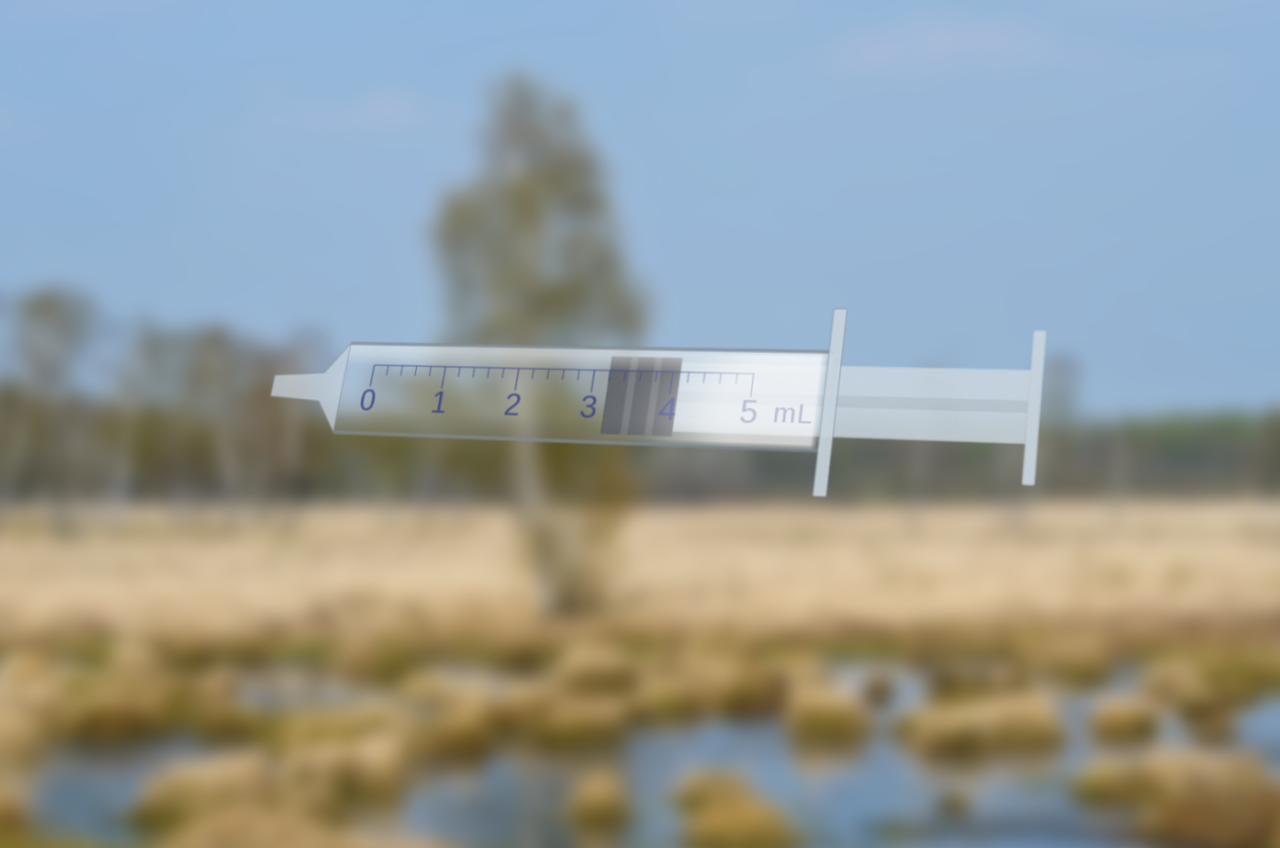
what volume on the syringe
3.2 mL
